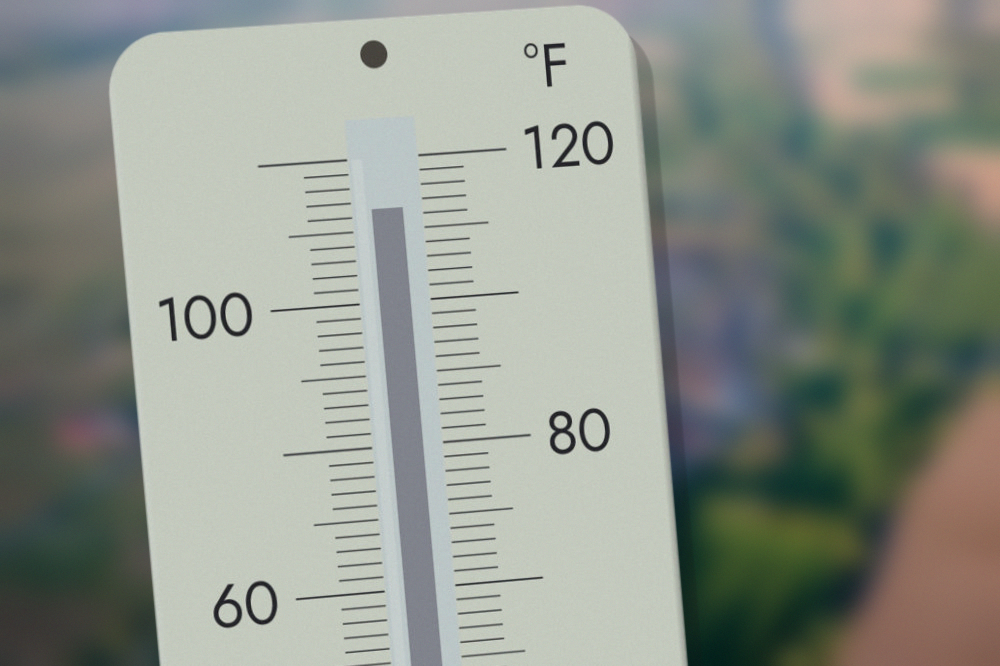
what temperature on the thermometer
113 °F
